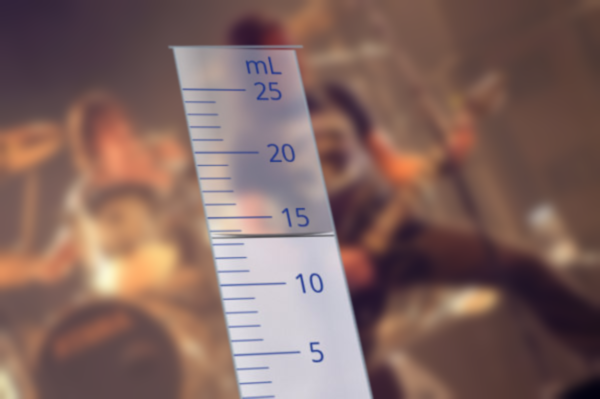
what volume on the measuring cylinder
13.5 mL
